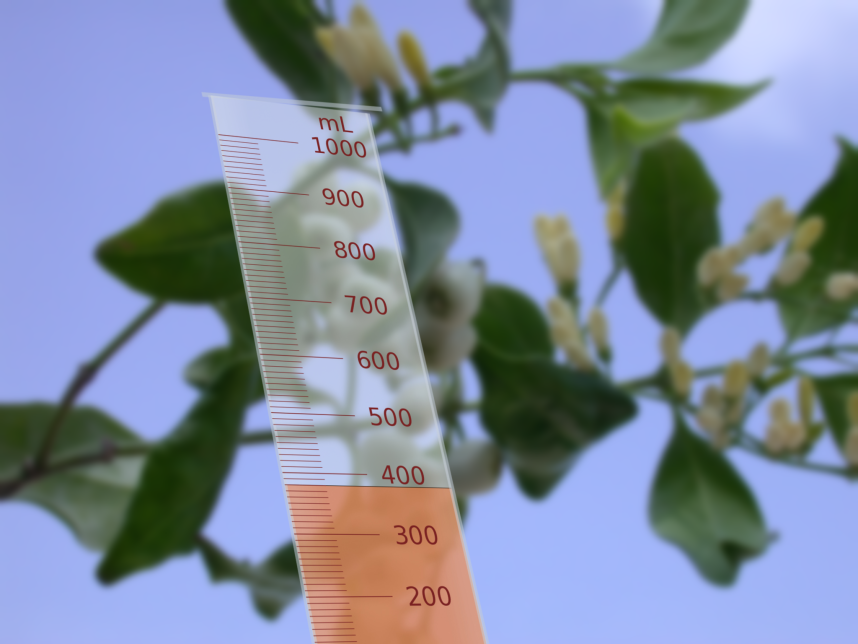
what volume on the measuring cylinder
380 mL
